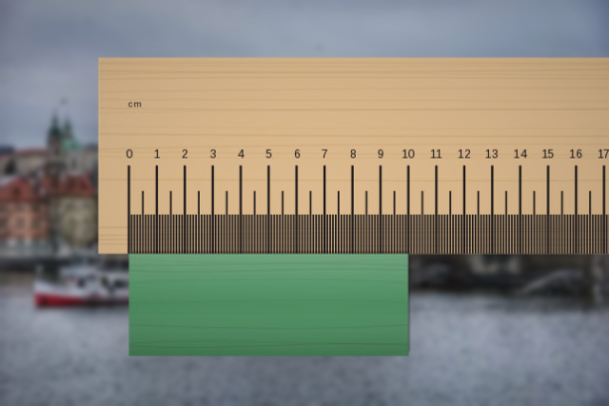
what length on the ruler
10 cm
